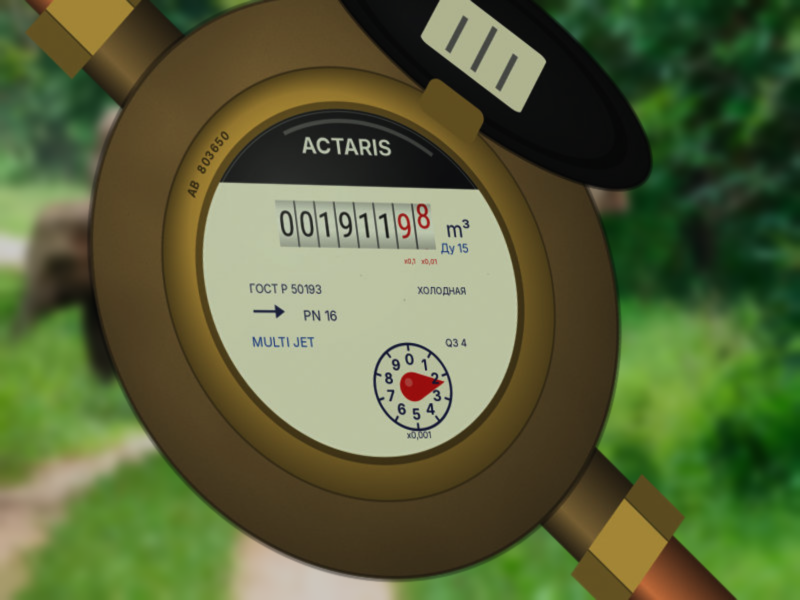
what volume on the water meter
1911.982 m³
